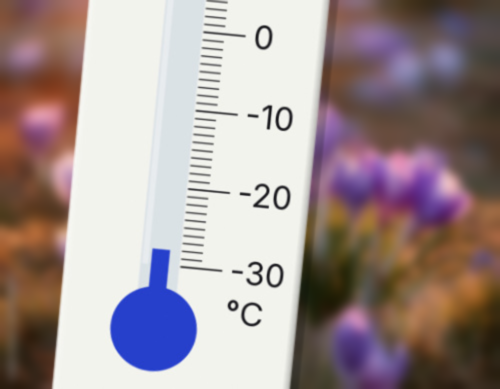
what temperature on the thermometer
-28 °C
